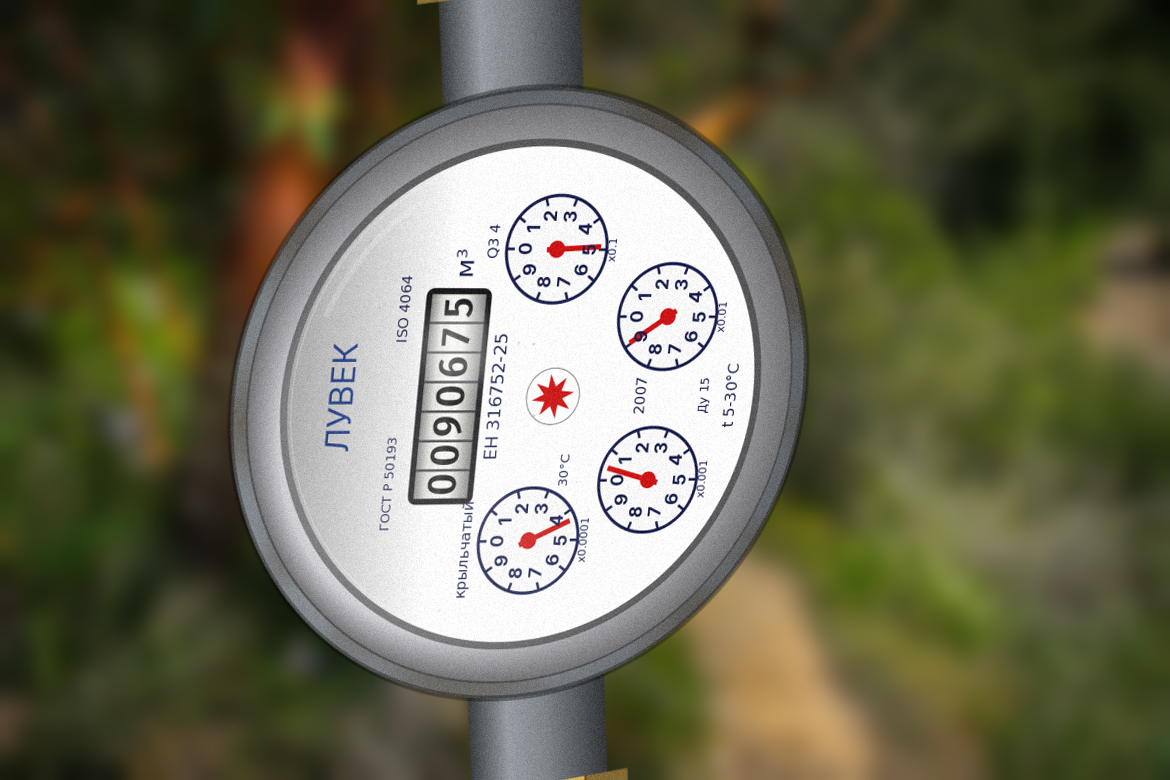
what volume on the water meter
90675.4904 m³
